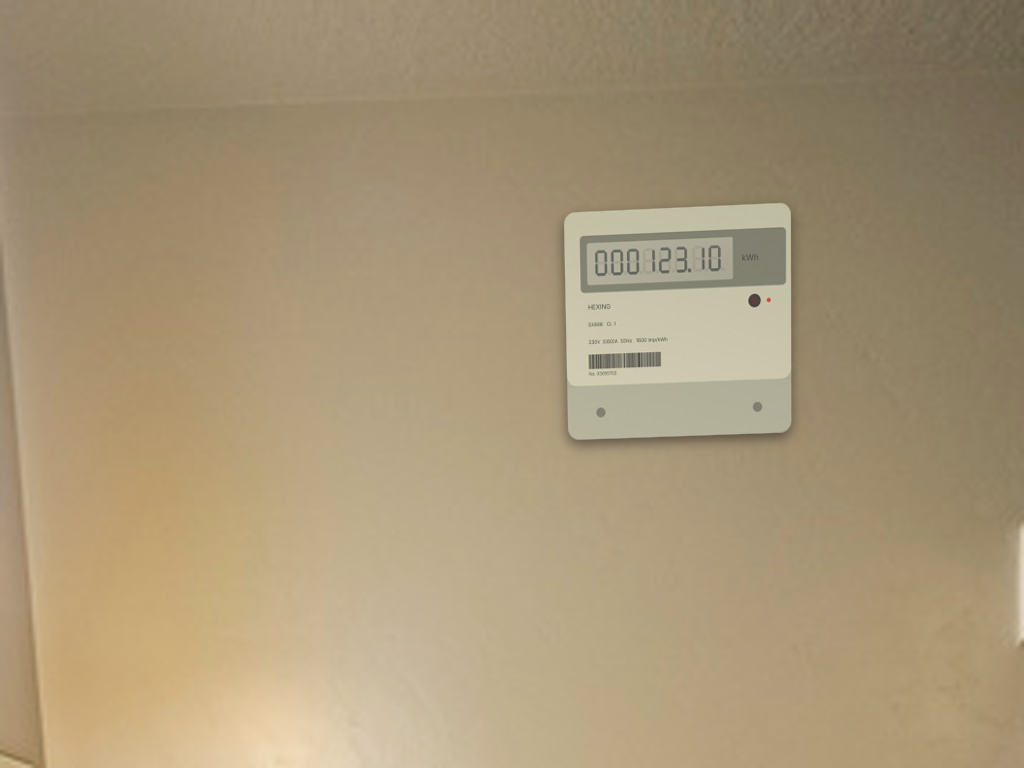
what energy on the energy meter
123.10 kWh
